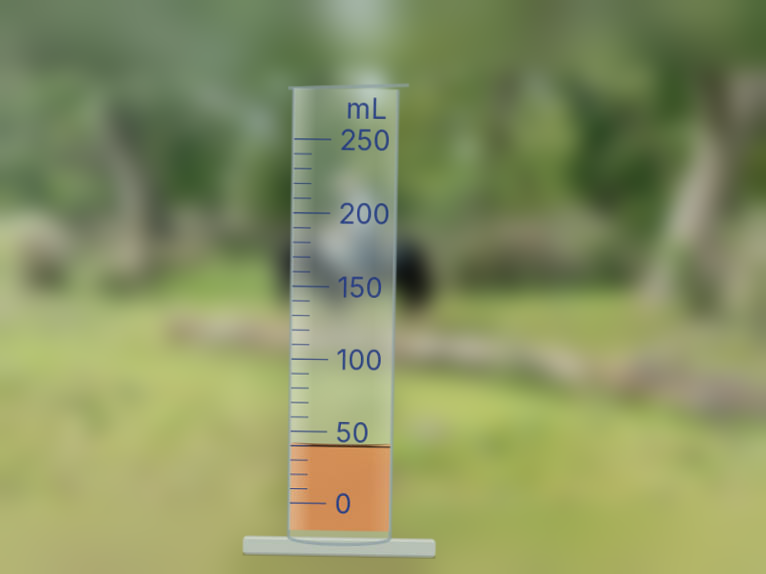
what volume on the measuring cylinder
40 mL
